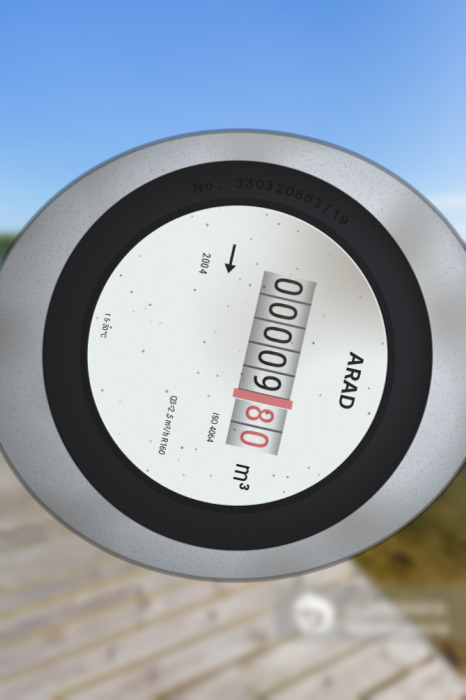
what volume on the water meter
9.80 m³
